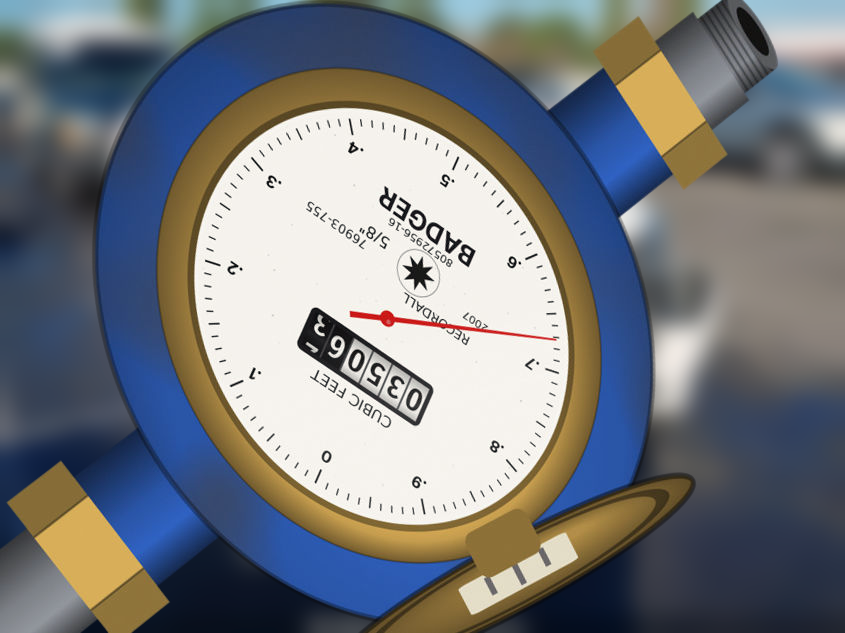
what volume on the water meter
35062.67 ft³
